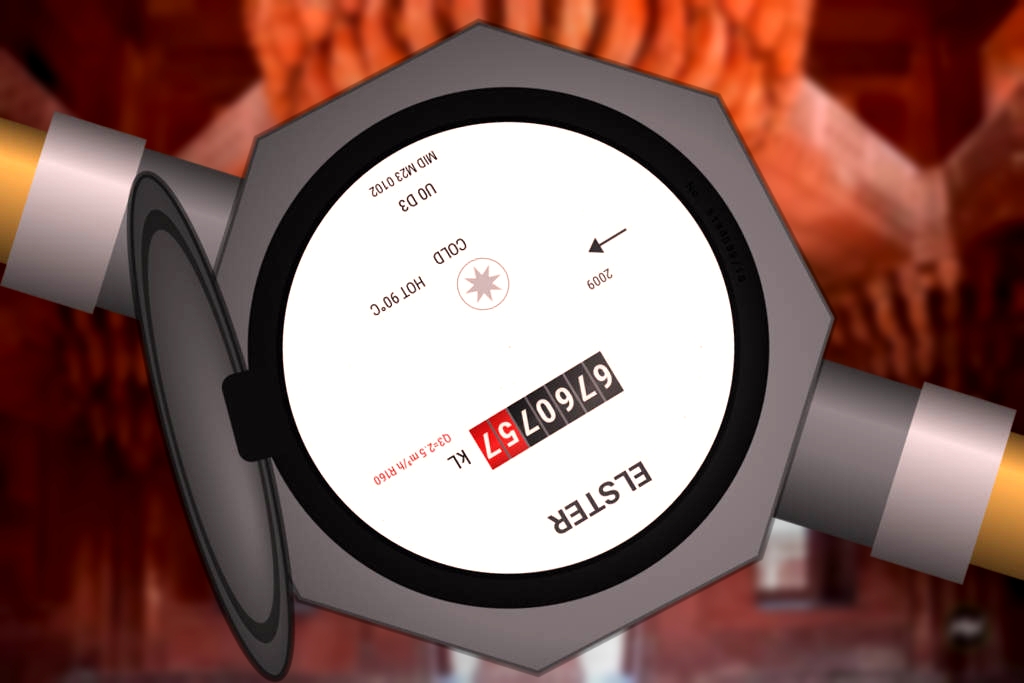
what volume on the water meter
67607.57 kL
